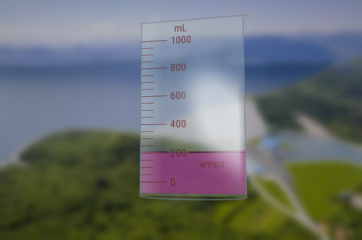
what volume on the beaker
200 mL
